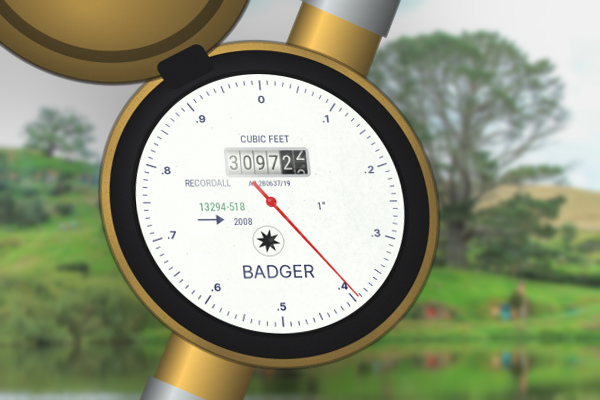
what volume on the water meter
309722.39 ft³
